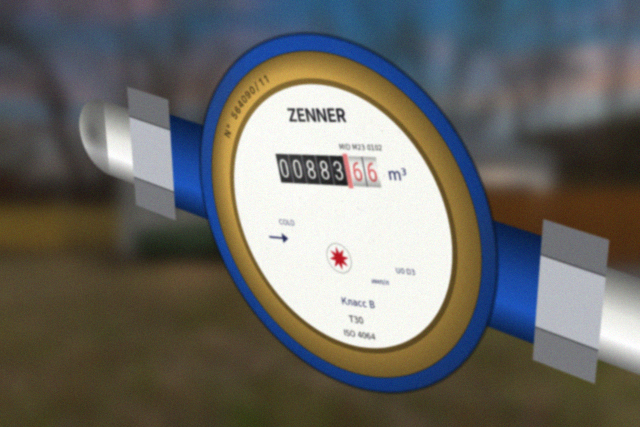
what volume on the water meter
883.66 m³
